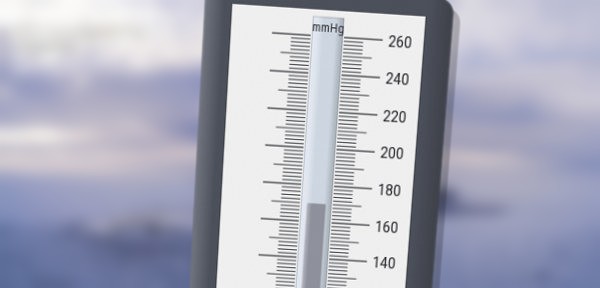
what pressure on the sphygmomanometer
170 mmHg
